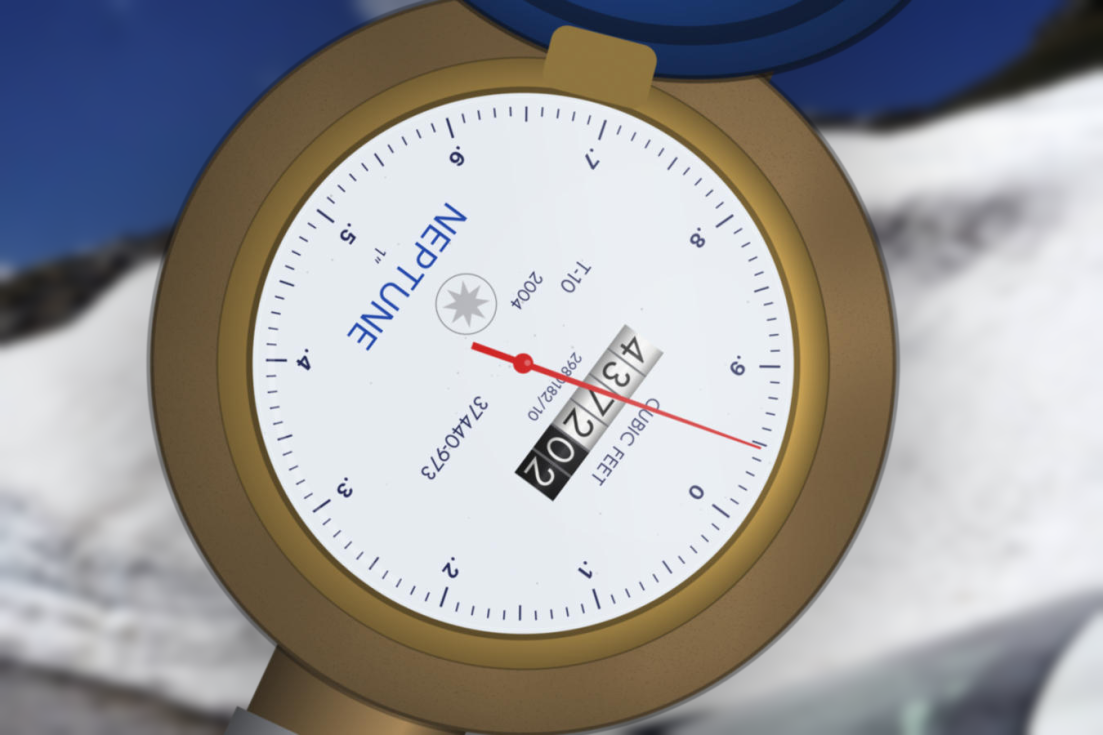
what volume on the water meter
437201.95 ft³
